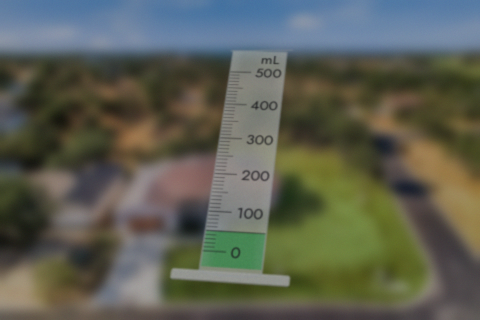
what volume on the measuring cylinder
50 mL
